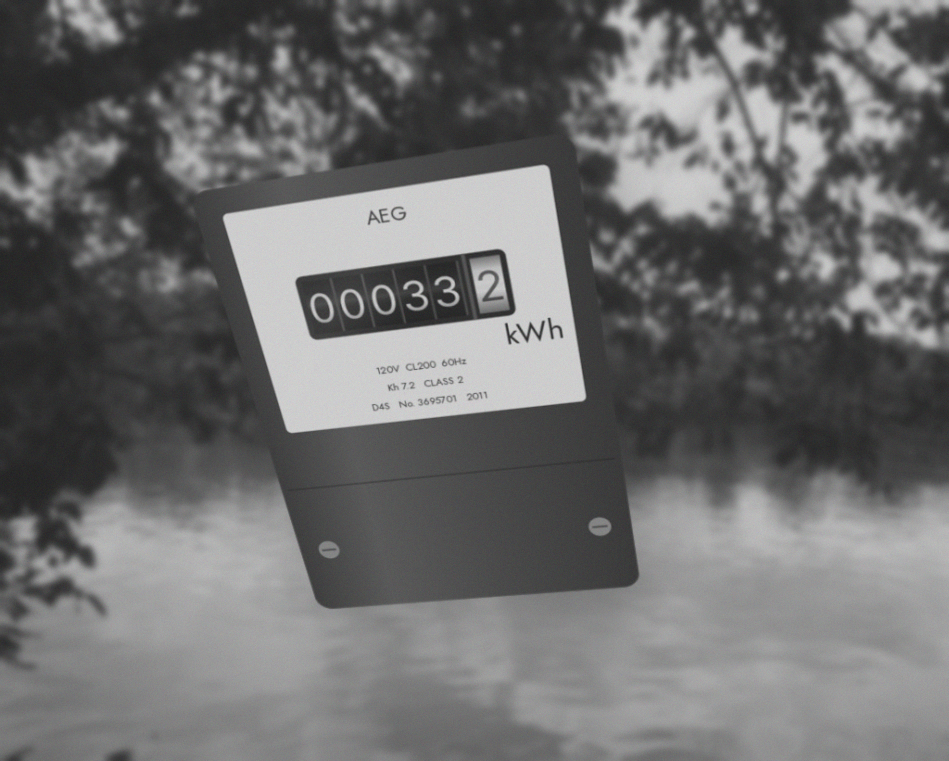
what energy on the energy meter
33.2 kWh
